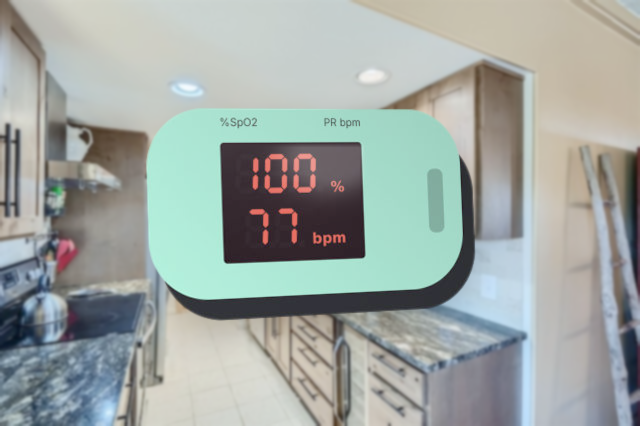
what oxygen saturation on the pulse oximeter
100 %
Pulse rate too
77 bpm
